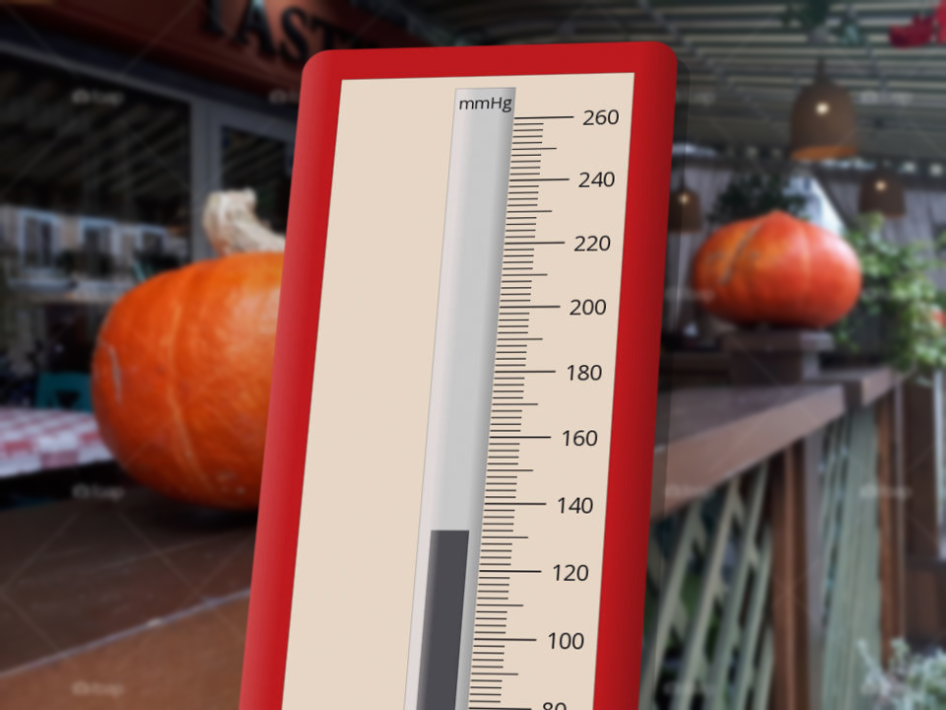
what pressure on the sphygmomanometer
132 mmHg
